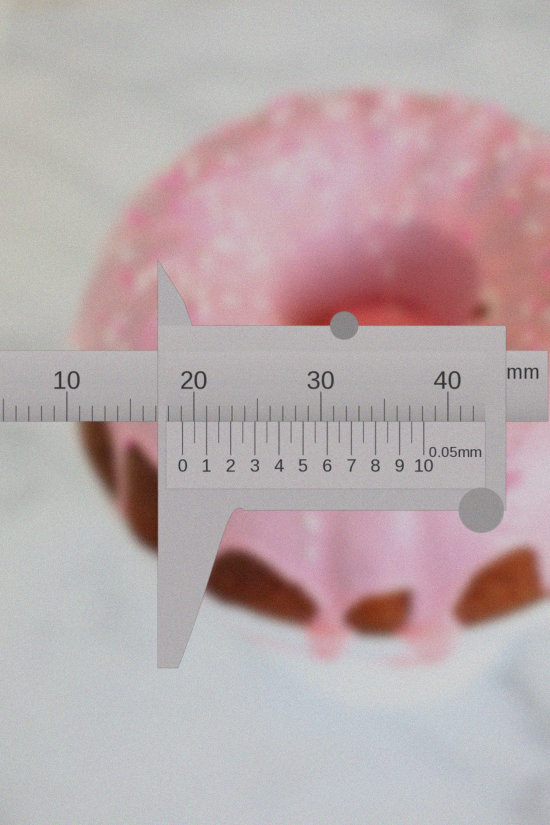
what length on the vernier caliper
19.1 mm
